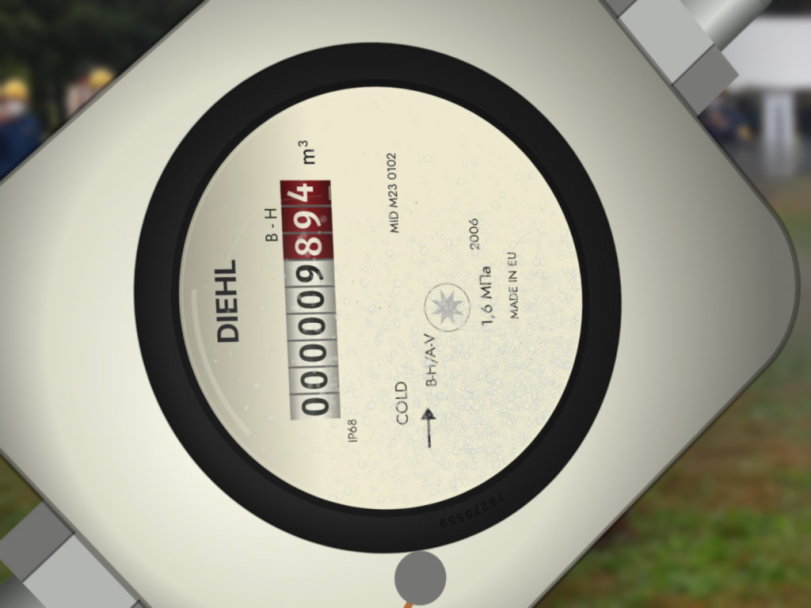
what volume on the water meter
9.894 m³
